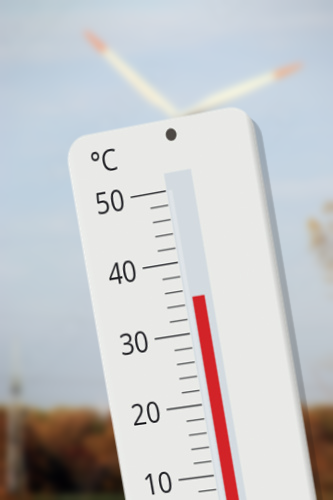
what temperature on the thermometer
35 °C
